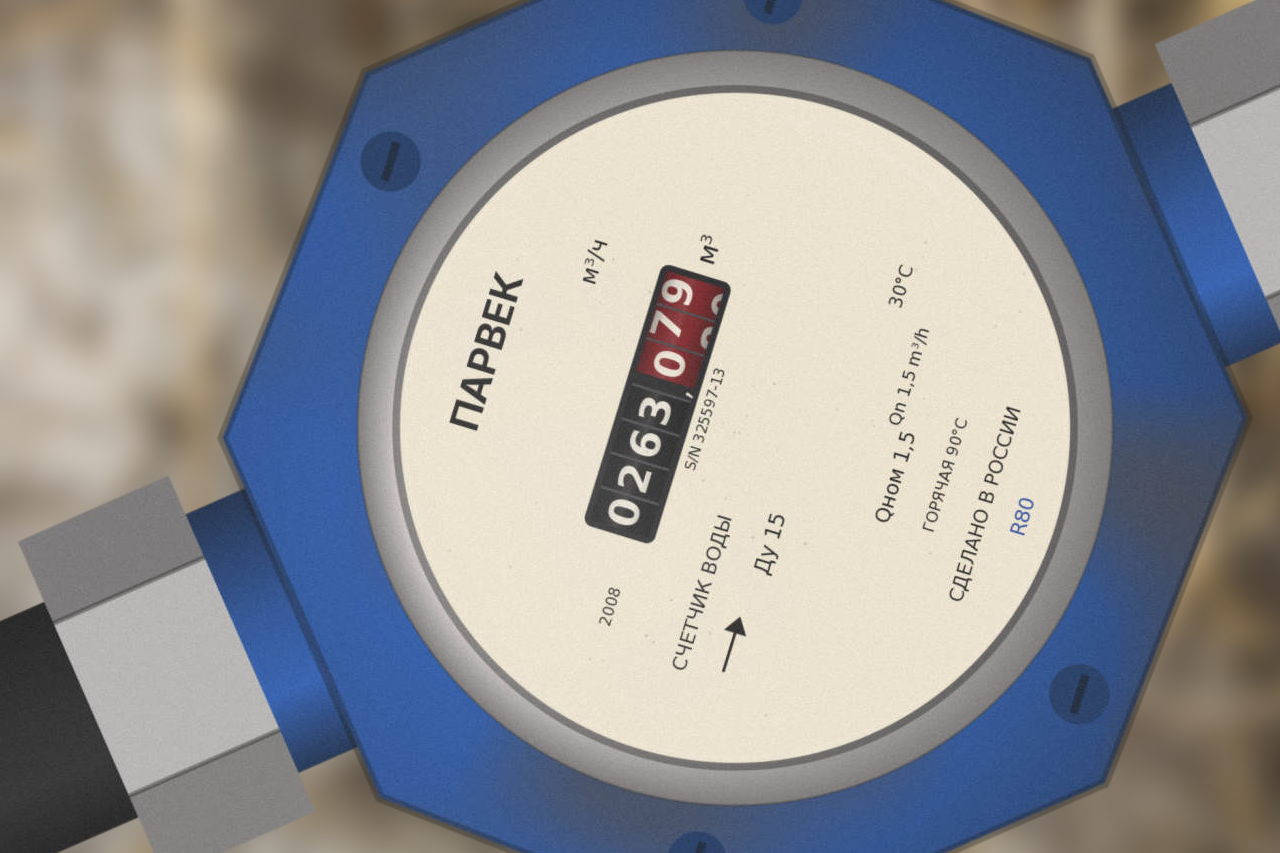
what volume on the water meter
263.079 m³
